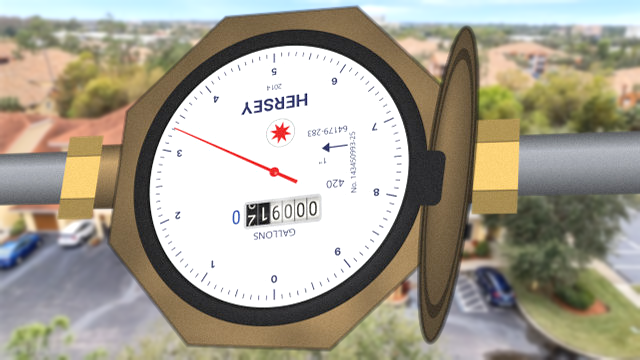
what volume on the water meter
9123.3 gal
